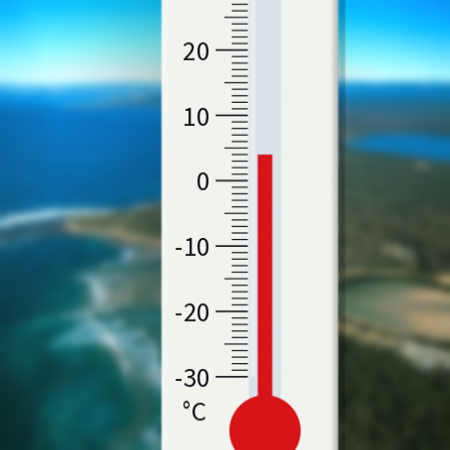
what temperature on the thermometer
4 °C
